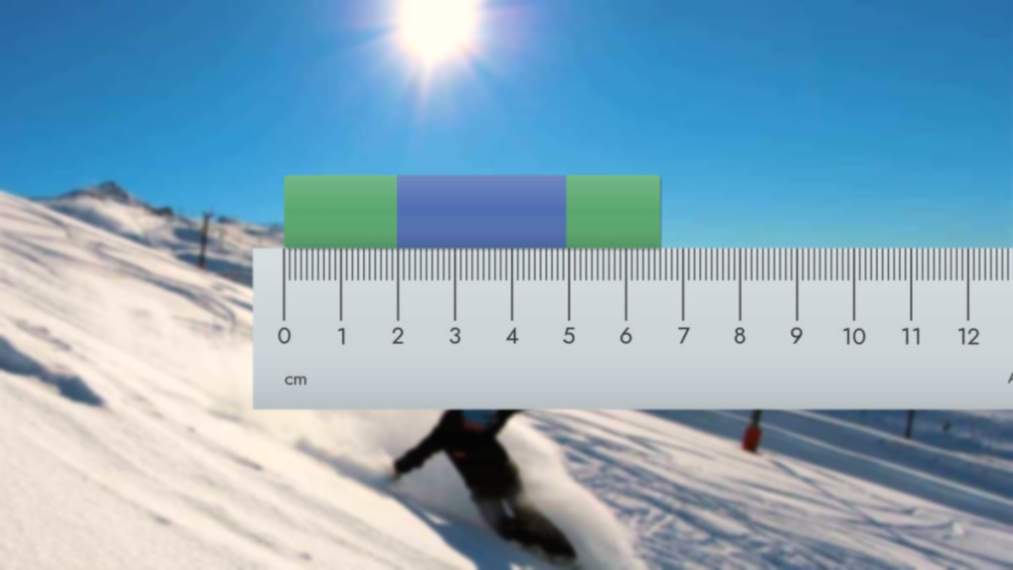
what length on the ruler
6.6 cm
